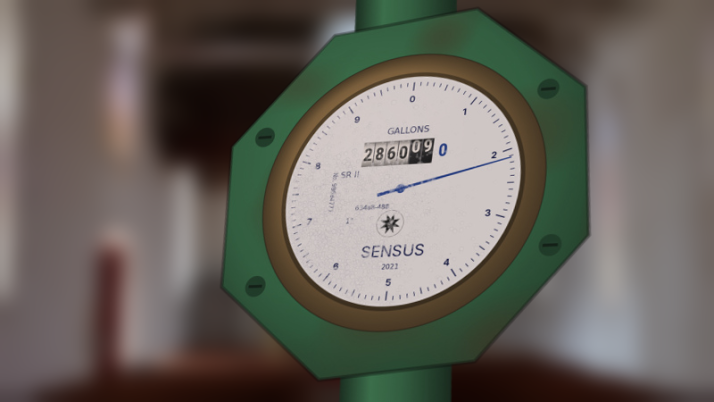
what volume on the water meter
2860092.1 gal
